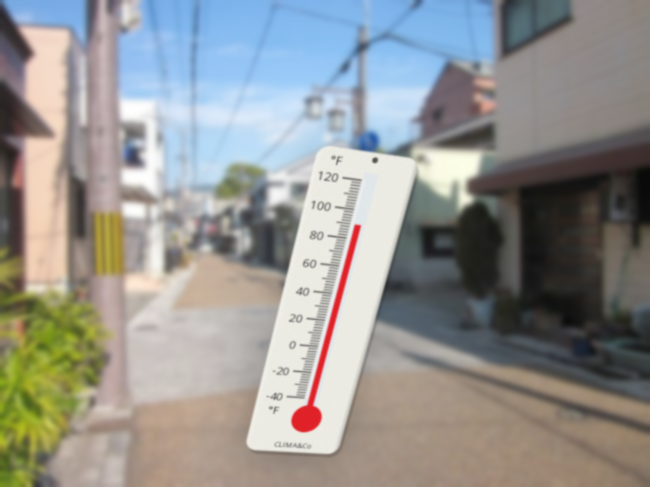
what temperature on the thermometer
90 °F
